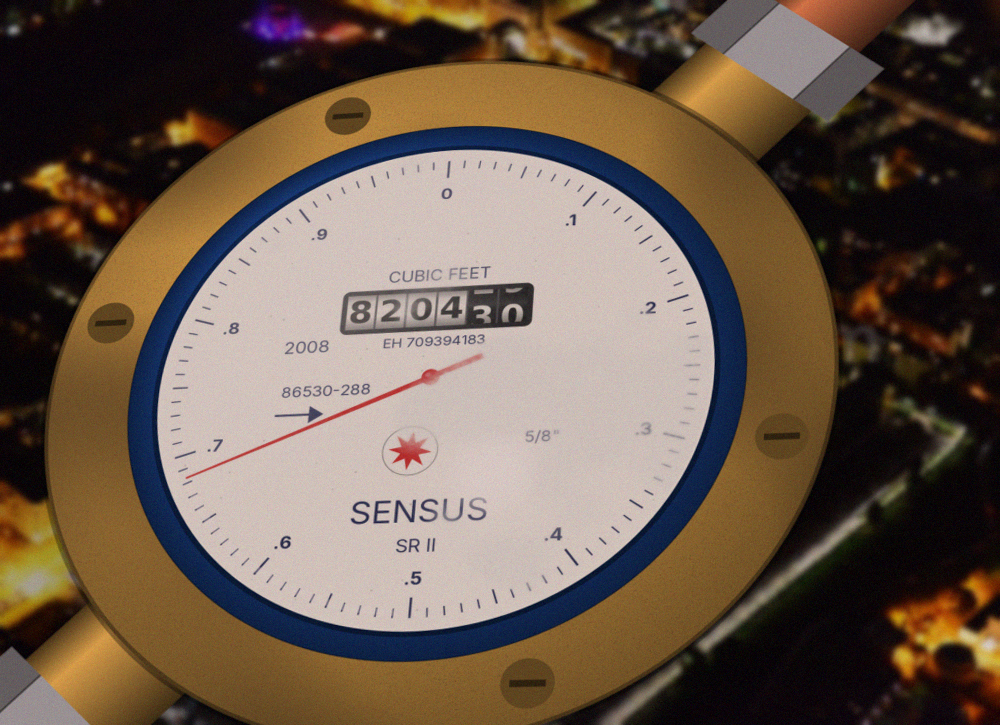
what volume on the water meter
820429.68 ft³
